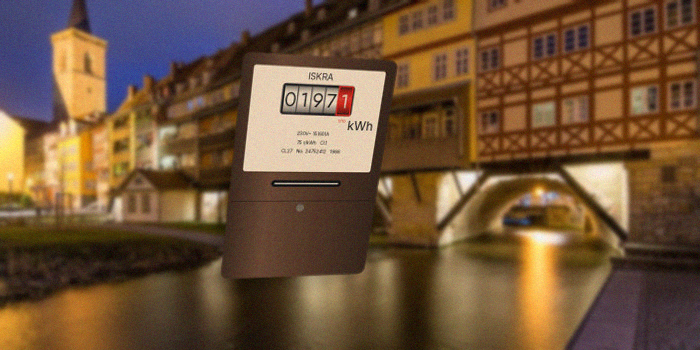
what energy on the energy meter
197.1 kWh
